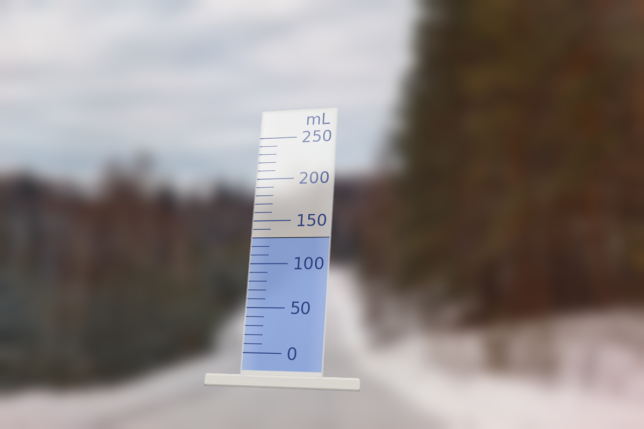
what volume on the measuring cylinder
130 mL
